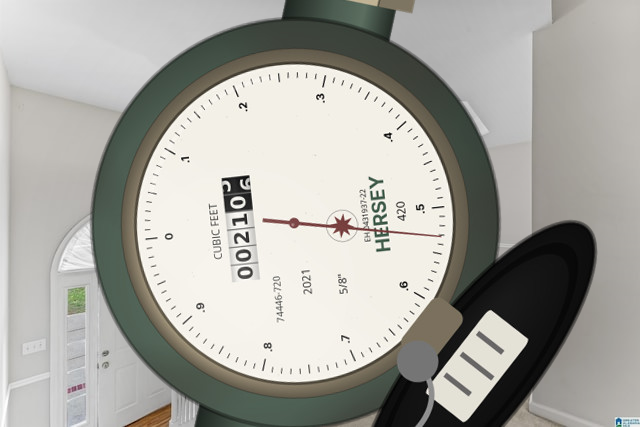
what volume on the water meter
2105.53 ft³
